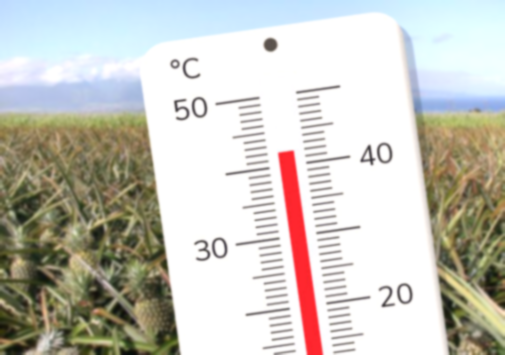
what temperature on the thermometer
42 °C
